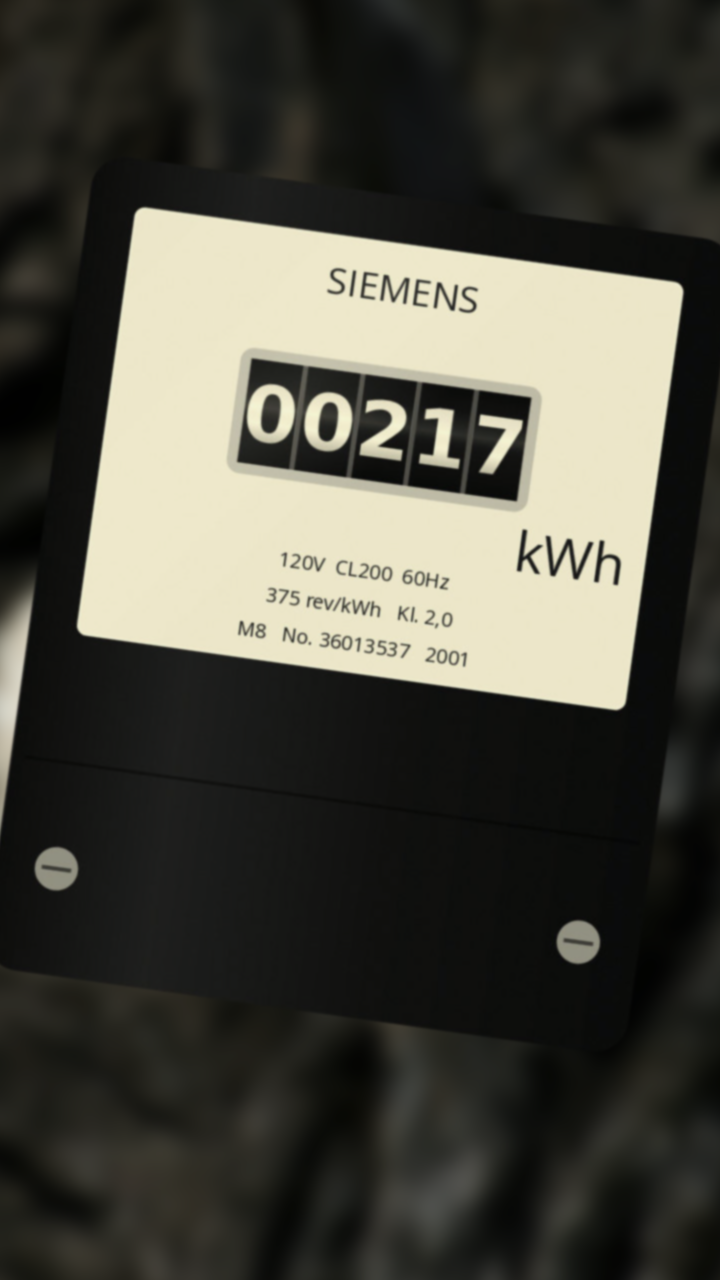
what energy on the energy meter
217 kWh
